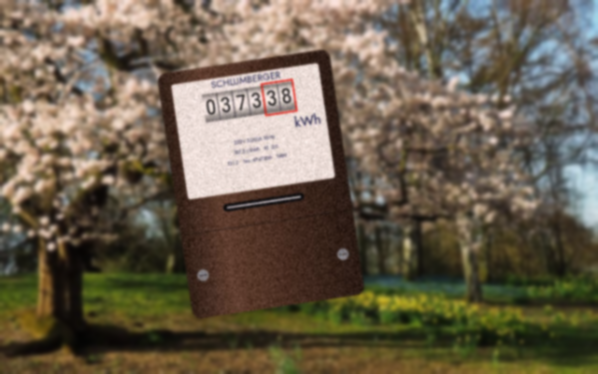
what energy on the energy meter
373.38 kWh
